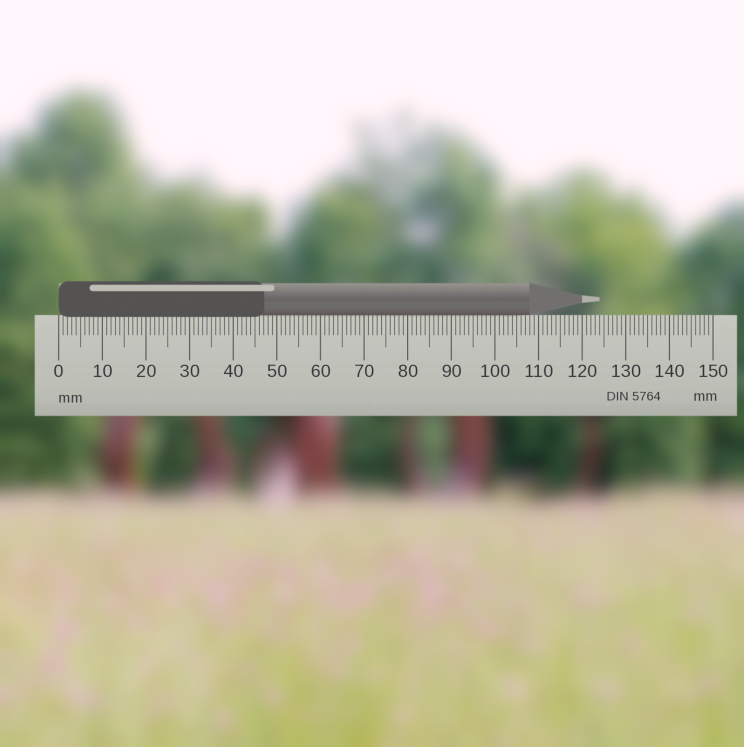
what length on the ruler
124 mm
